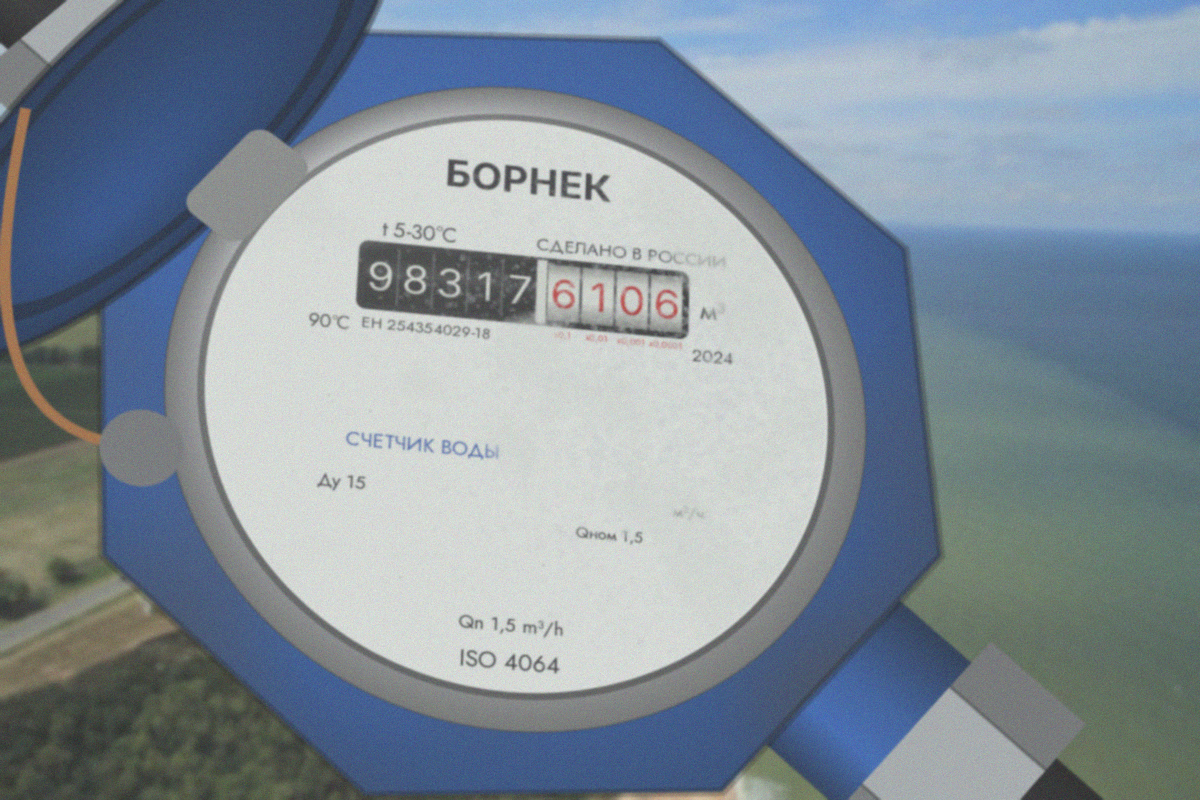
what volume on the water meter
98317.6106 m³
